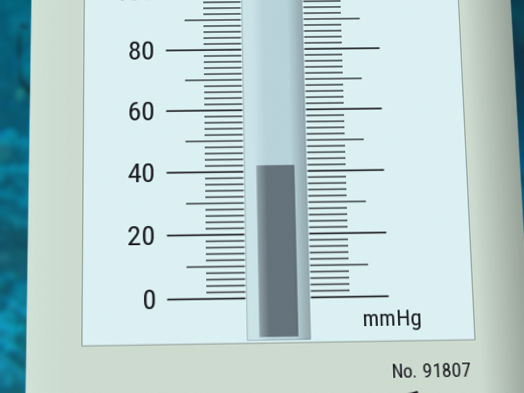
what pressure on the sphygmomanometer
42 mmHg
